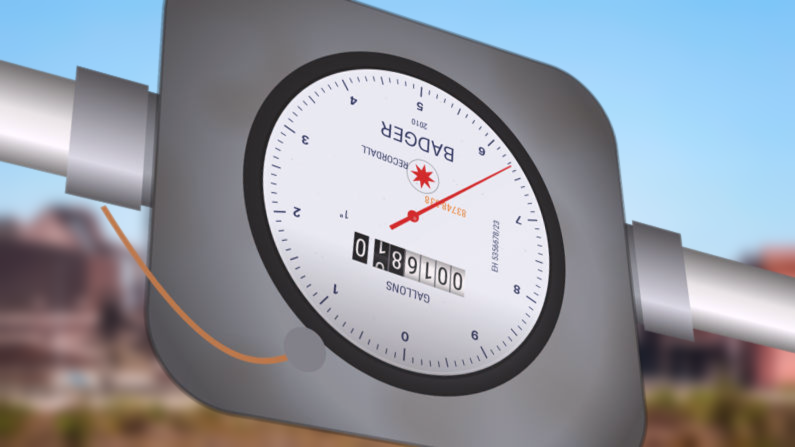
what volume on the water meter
16806.3 gal
